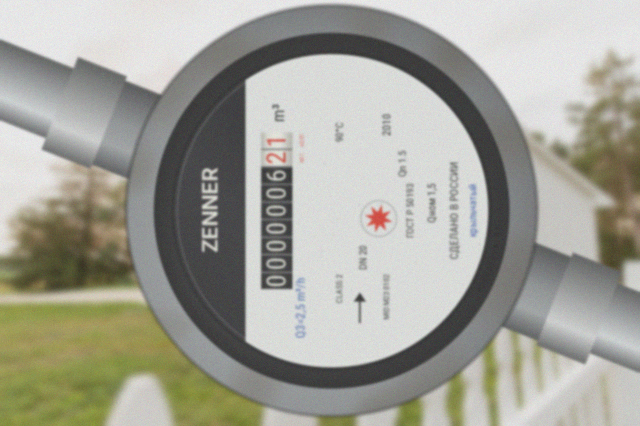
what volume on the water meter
6.21 m³
